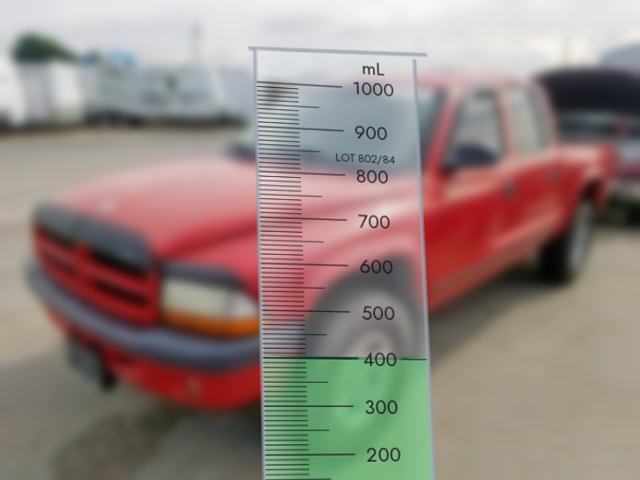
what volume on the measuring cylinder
400 mL
